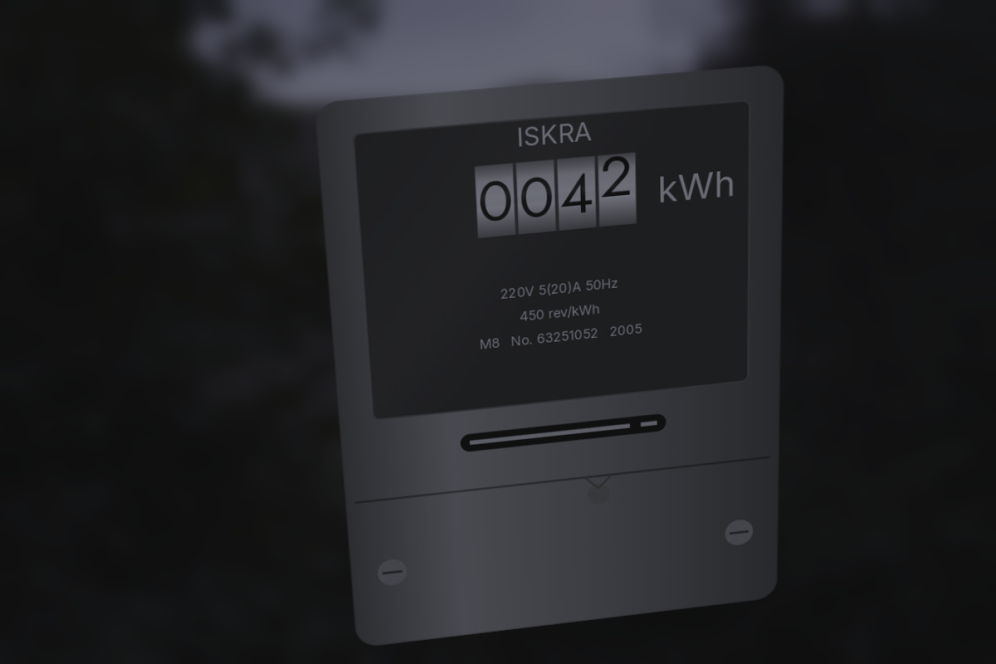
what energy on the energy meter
42 kWh
